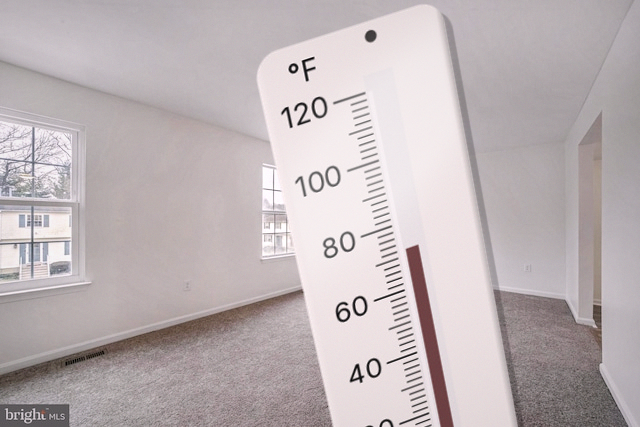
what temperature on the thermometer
72 °F
